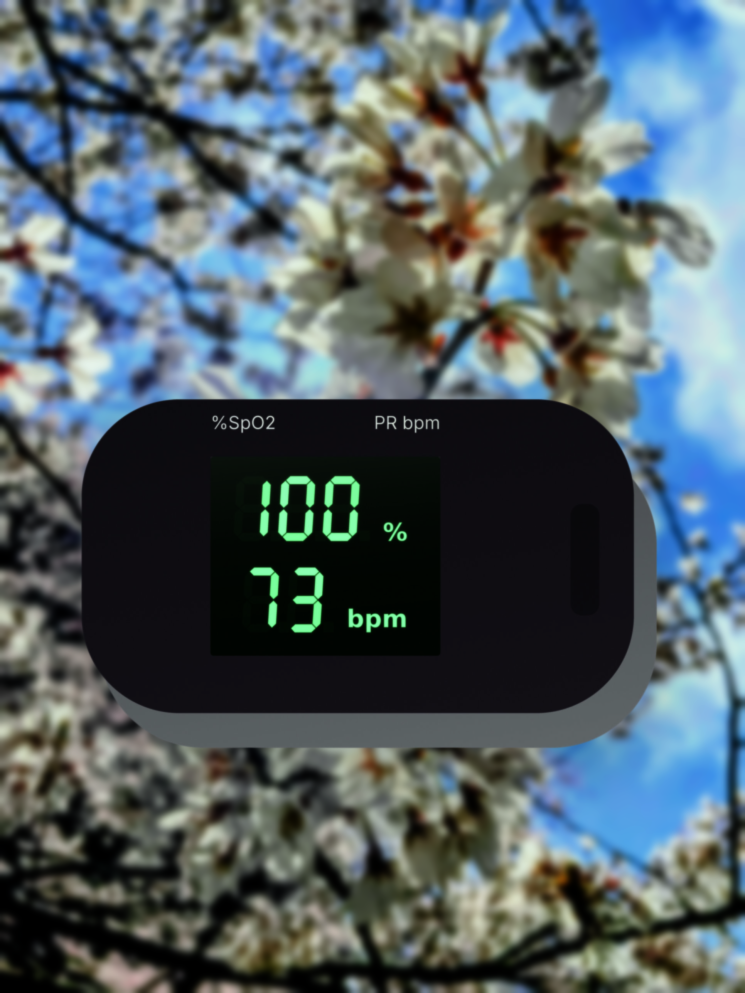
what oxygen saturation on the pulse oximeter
100 %
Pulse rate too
73 bpm
